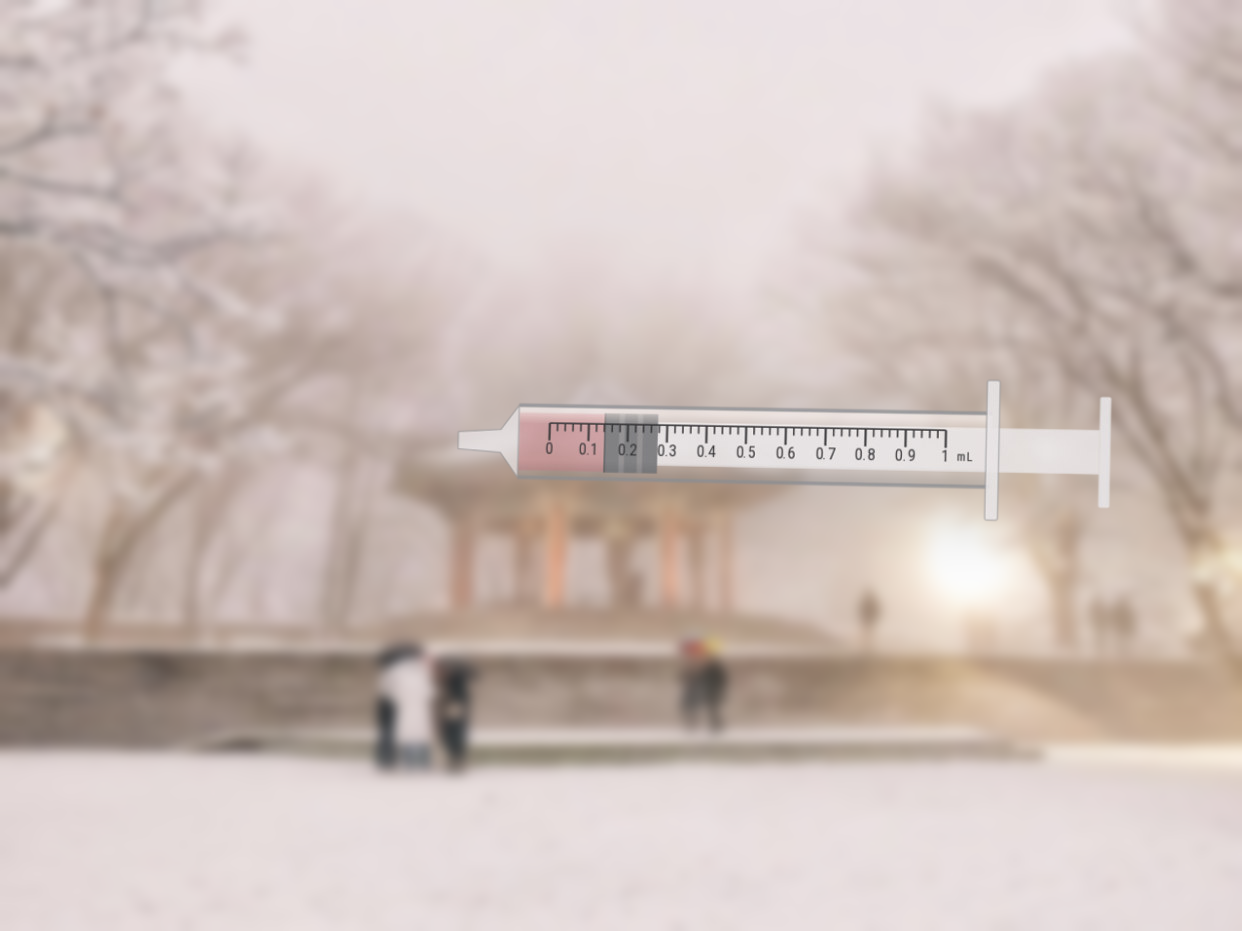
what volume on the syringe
0.14 mL
